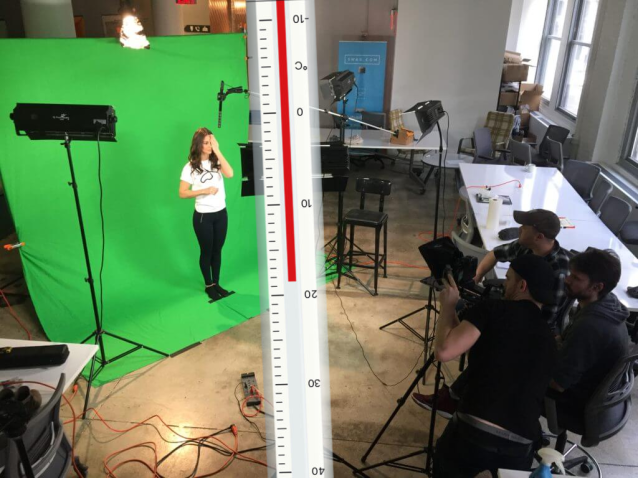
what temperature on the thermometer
18.5 °C
